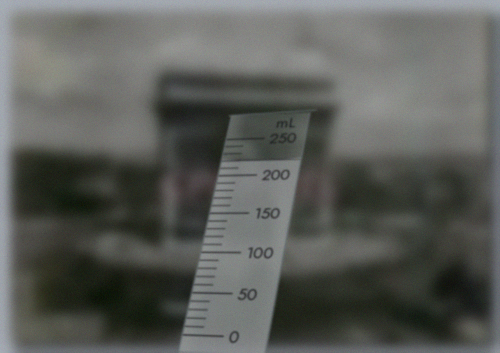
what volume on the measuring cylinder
220 mL
